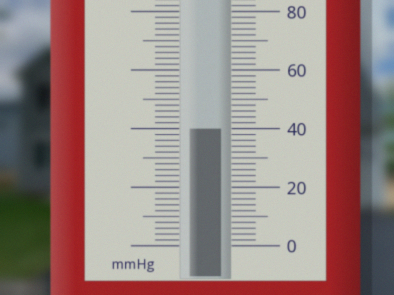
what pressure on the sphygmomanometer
40 mmHg
